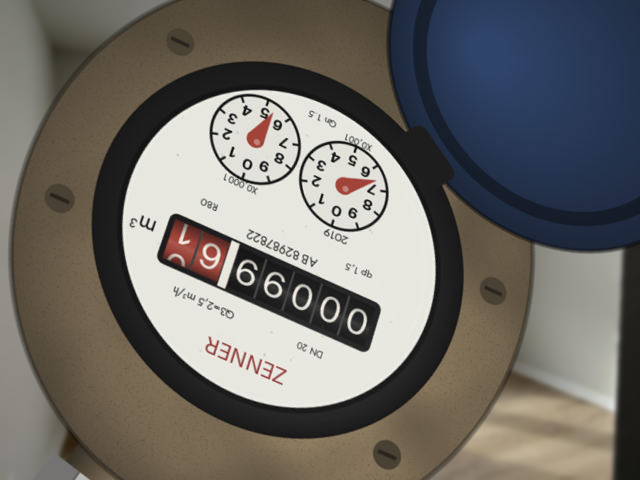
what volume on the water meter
99.6065 m³
